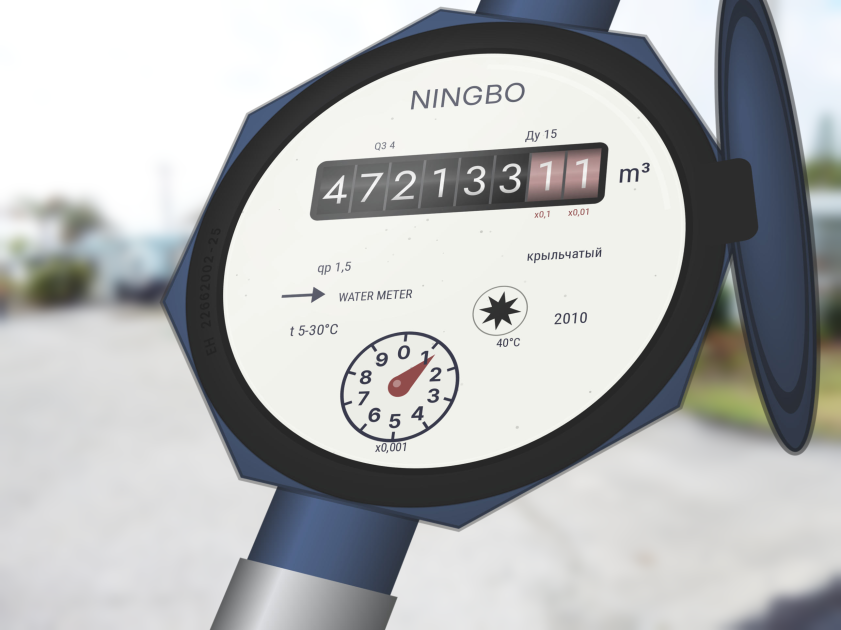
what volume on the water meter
472133.111 m³
